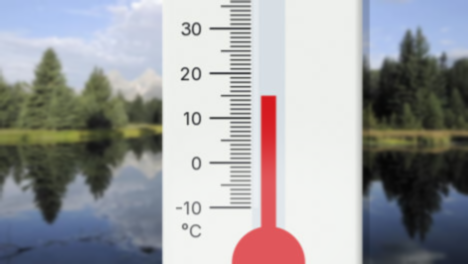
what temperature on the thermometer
15 °C
